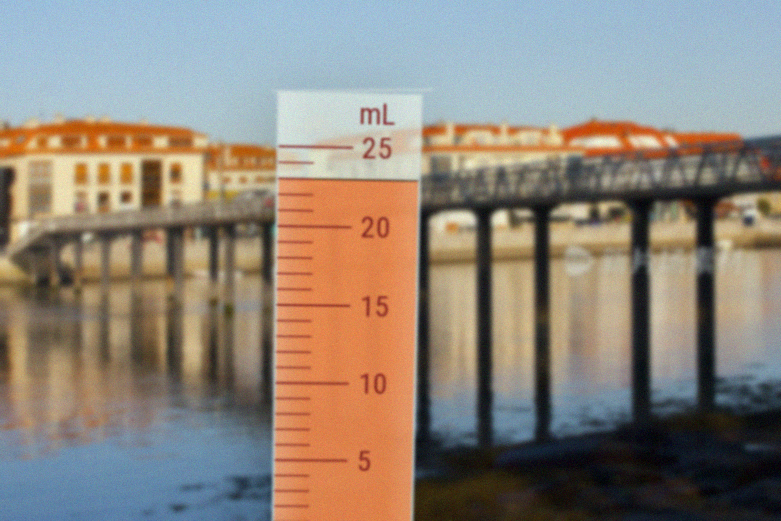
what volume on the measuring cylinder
23 mL
